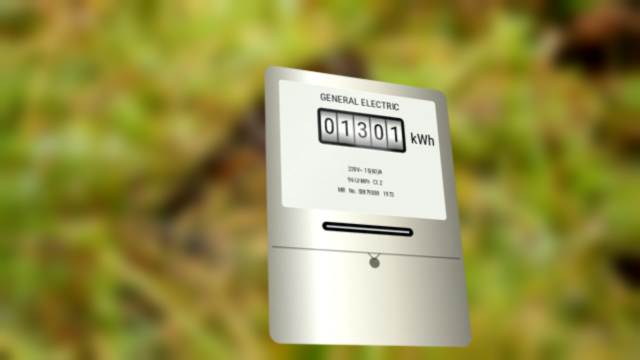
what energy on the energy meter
1301 kWh
